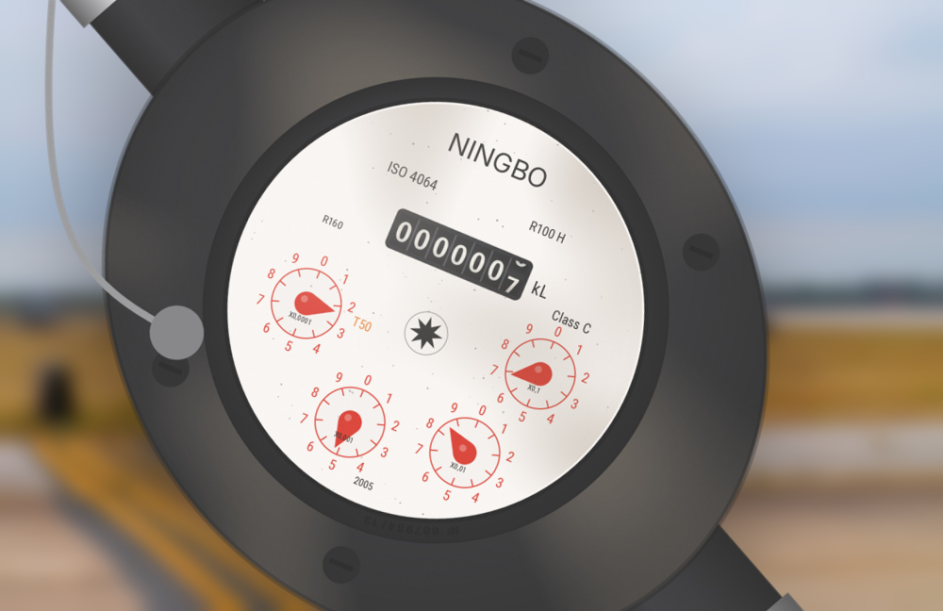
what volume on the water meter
6.6852 kL
